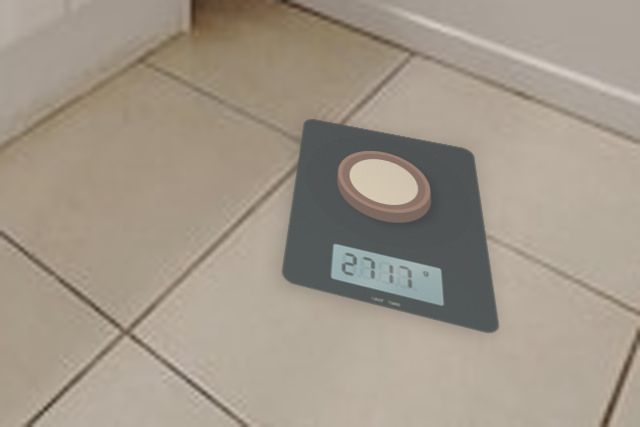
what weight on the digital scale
2717 g
